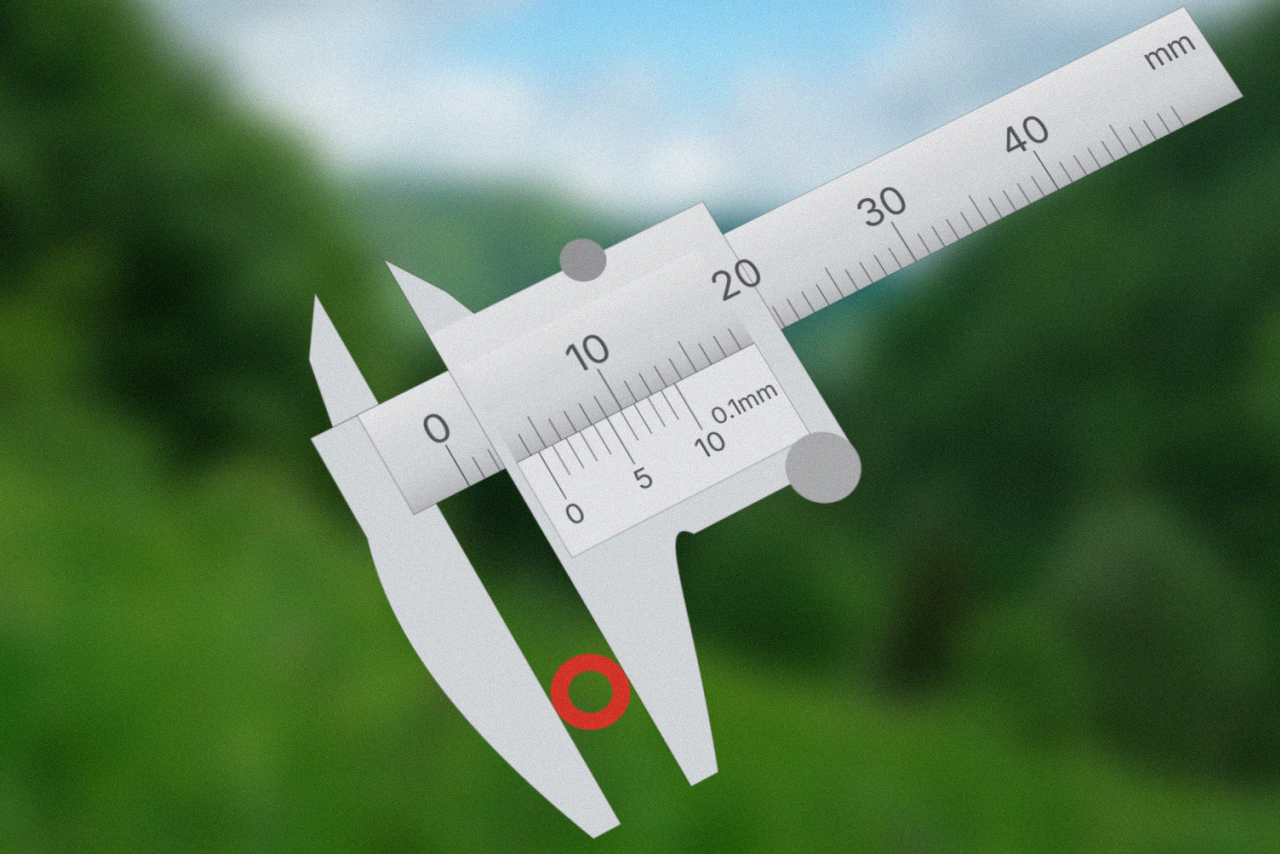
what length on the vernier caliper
4.5 mm
